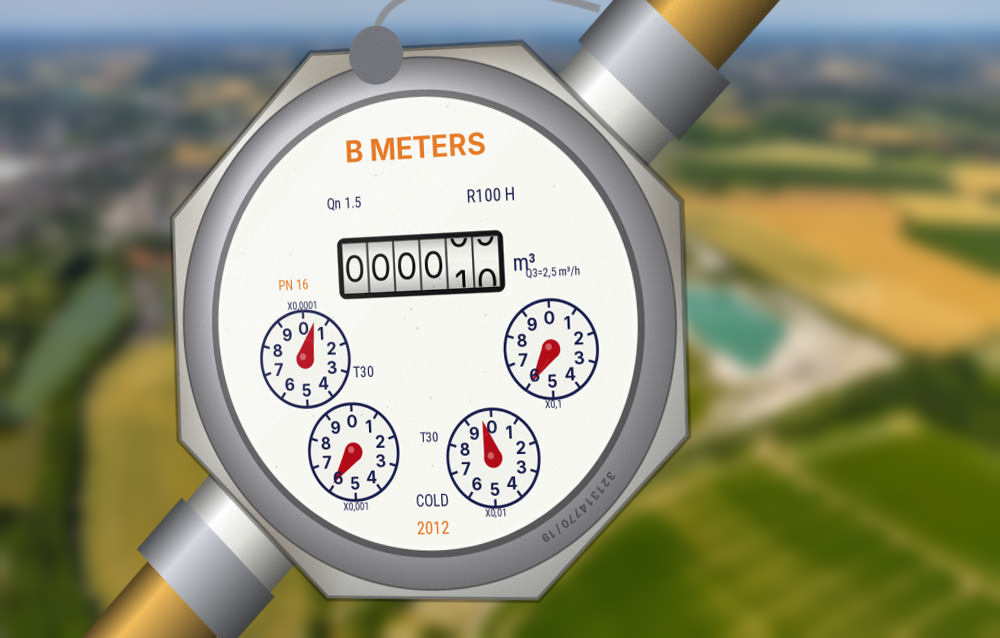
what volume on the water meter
9.5960 m³
